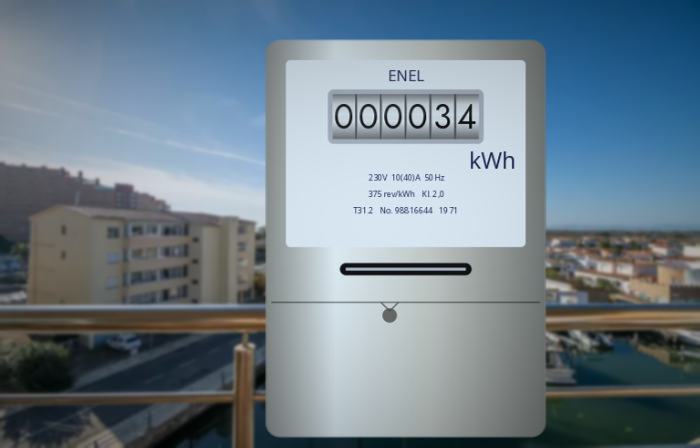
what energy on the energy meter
34 kWh
